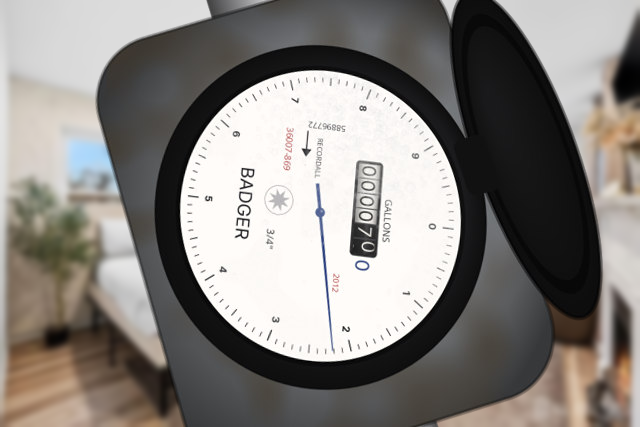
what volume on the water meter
702.2 gal
